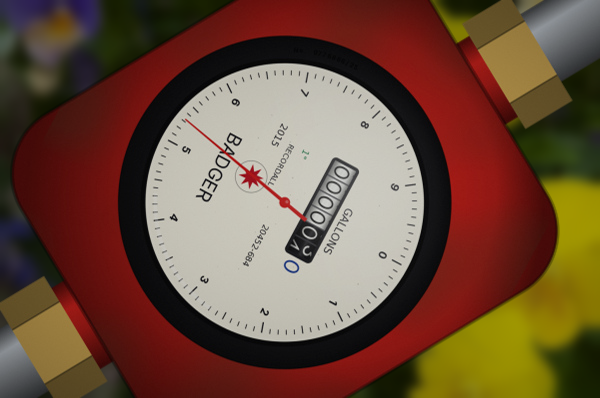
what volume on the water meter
35.3 gal
